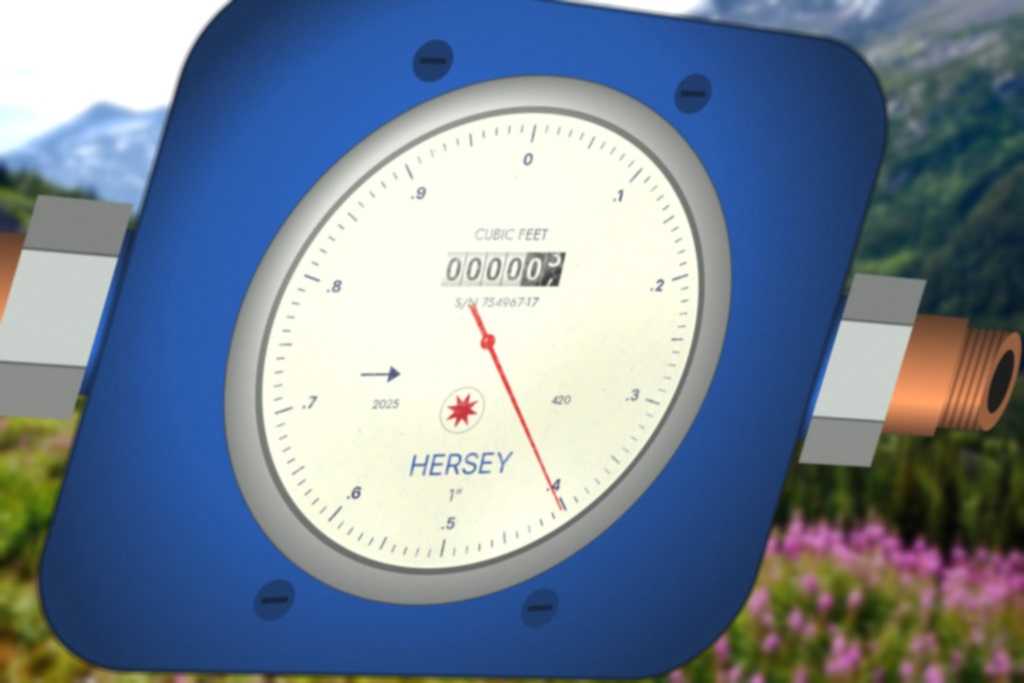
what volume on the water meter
3.40 ft³
